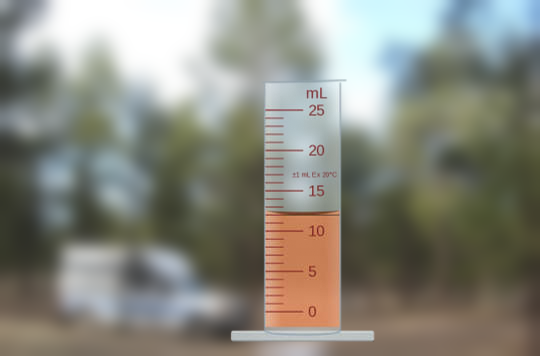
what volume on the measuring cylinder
12 mL
